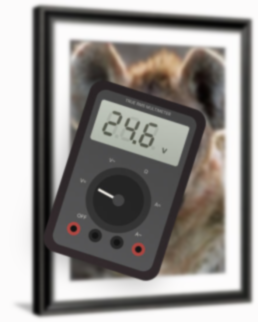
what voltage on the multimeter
24.6 V
